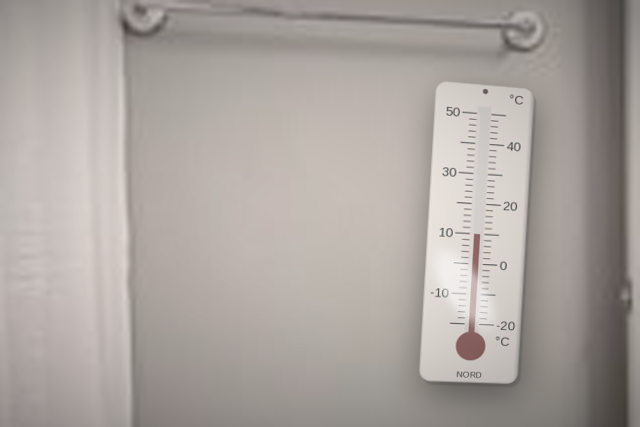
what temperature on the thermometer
10 °C
